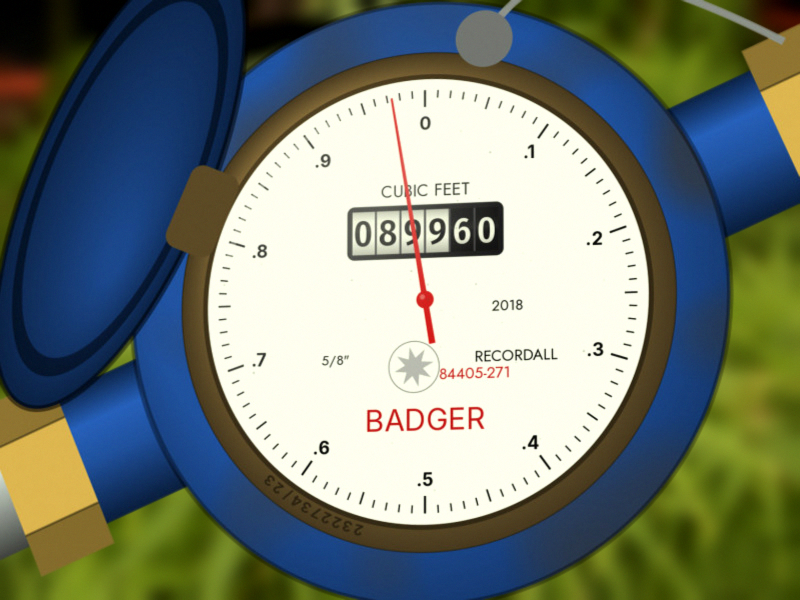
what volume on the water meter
89959.97 ft³
